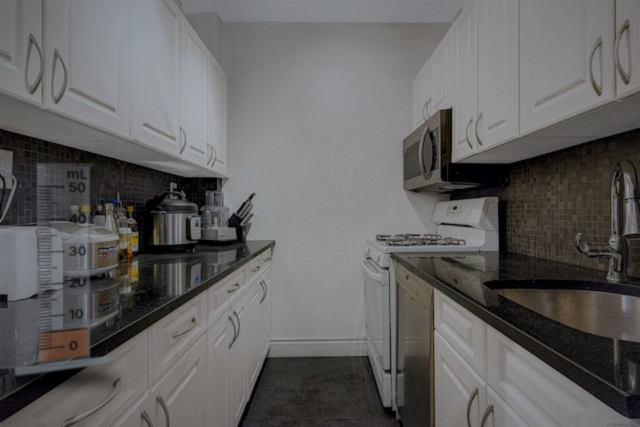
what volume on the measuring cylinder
5 mL
